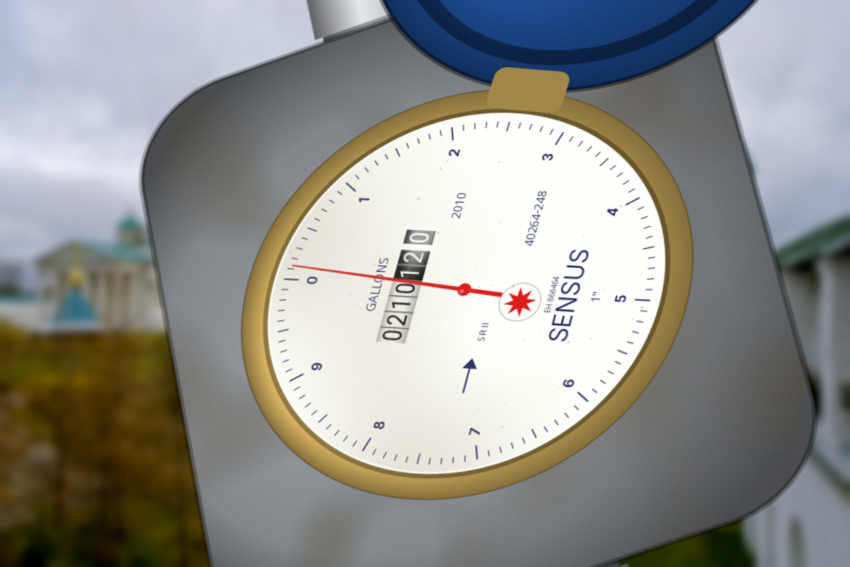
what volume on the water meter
210120.1 gal
